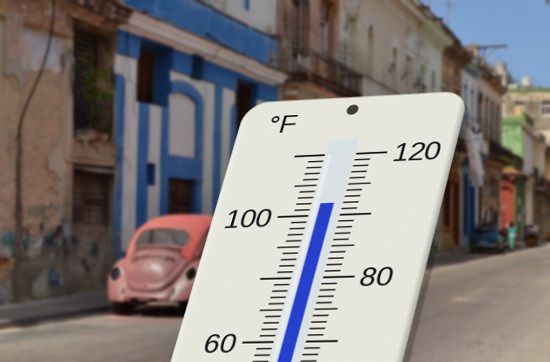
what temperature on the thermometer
104 °F
